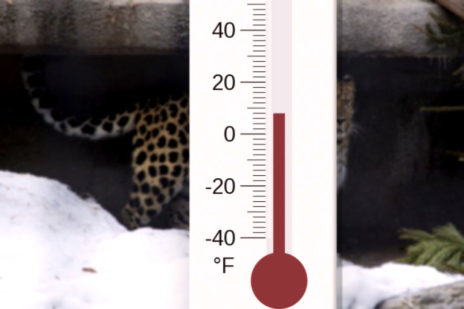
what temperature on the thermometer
8 °F
